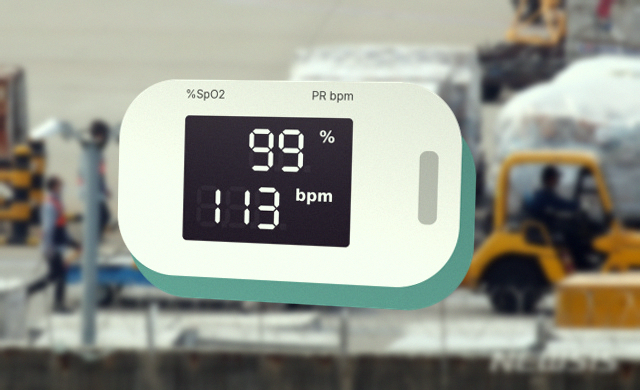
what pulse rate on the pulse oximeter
113 bpm
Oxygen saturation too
99 %
